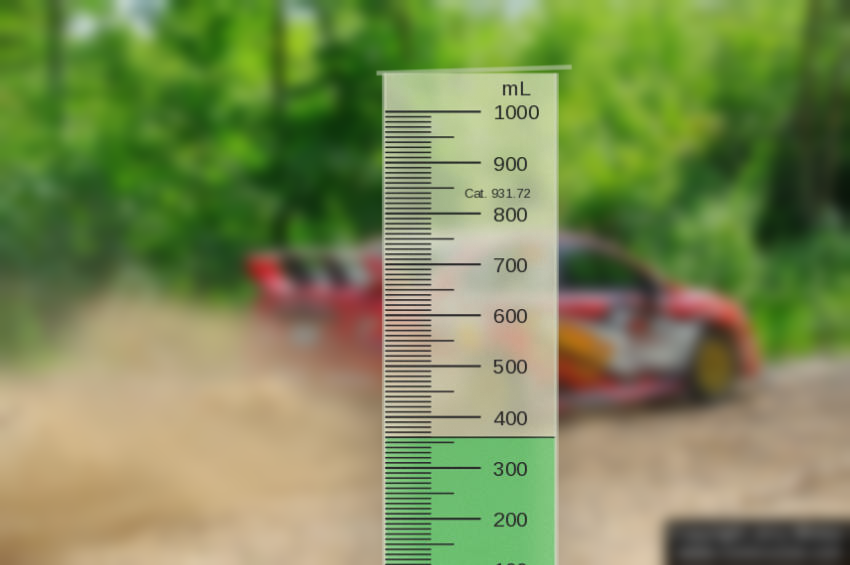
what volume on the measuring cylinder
360 mL
